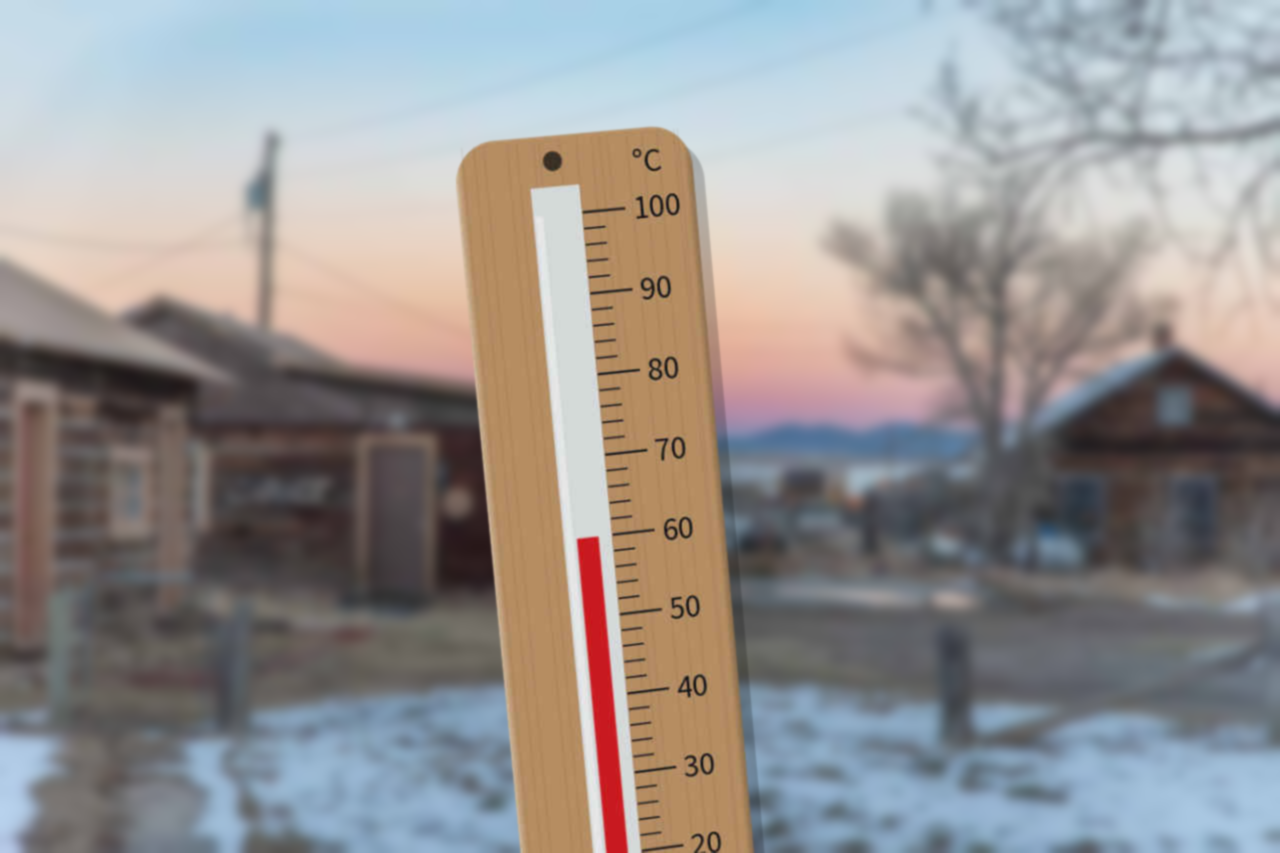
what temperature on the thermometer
60 °C
